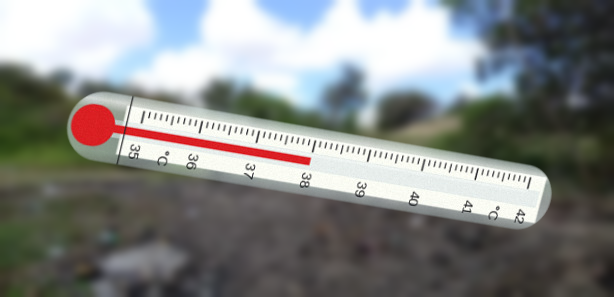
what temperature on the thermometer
38 °C
